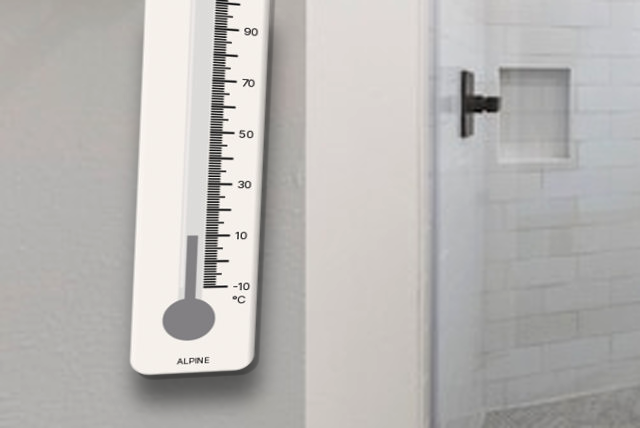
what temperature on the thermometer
10 °C
